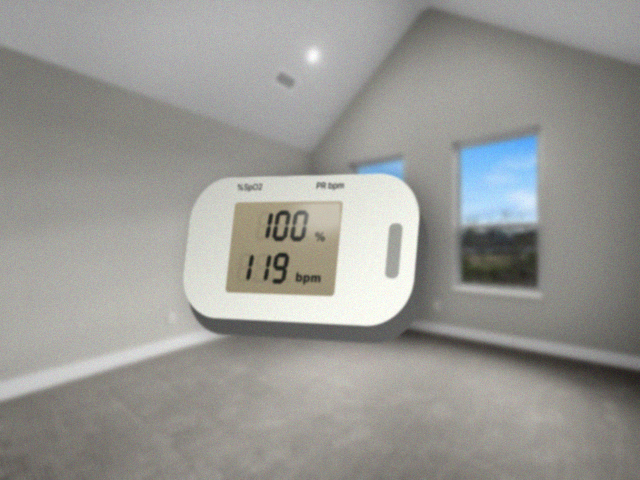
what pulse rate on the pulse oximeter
119 bpm
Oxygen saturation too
100 %
